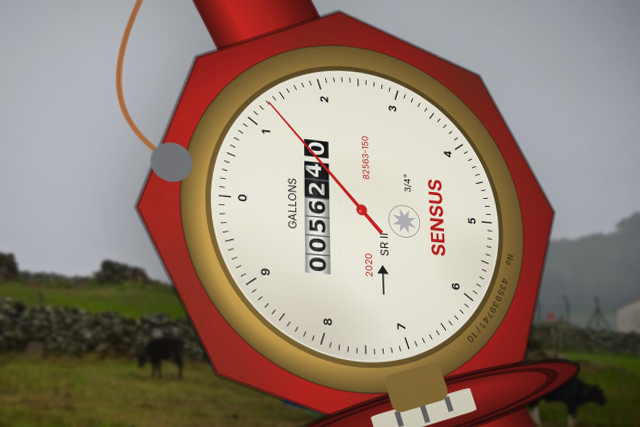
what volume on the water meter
56241.3 gal
